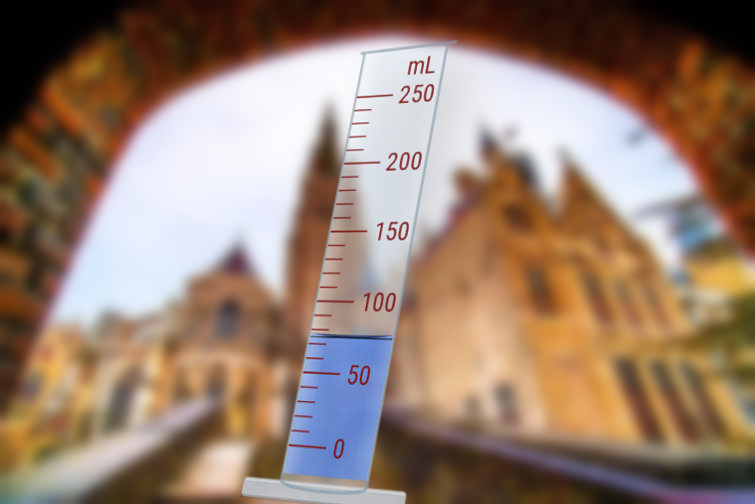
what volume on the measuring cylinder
75 mL
